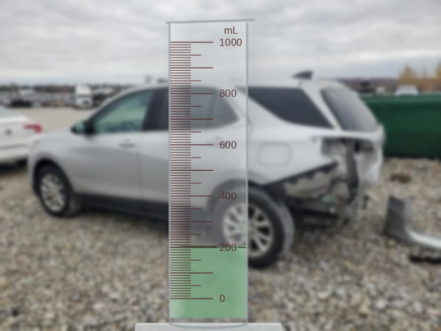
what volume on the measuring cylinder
200 mL
